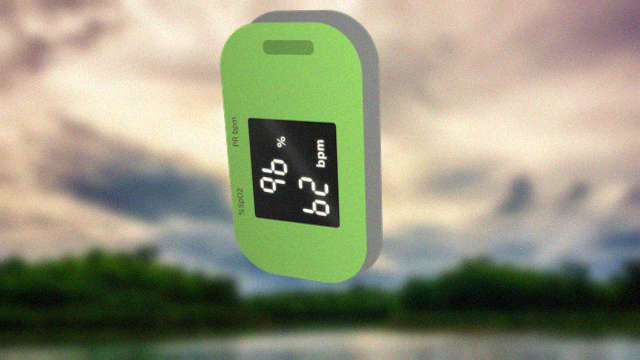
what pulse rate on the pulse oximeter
62 bpm
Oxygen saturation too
96 %
